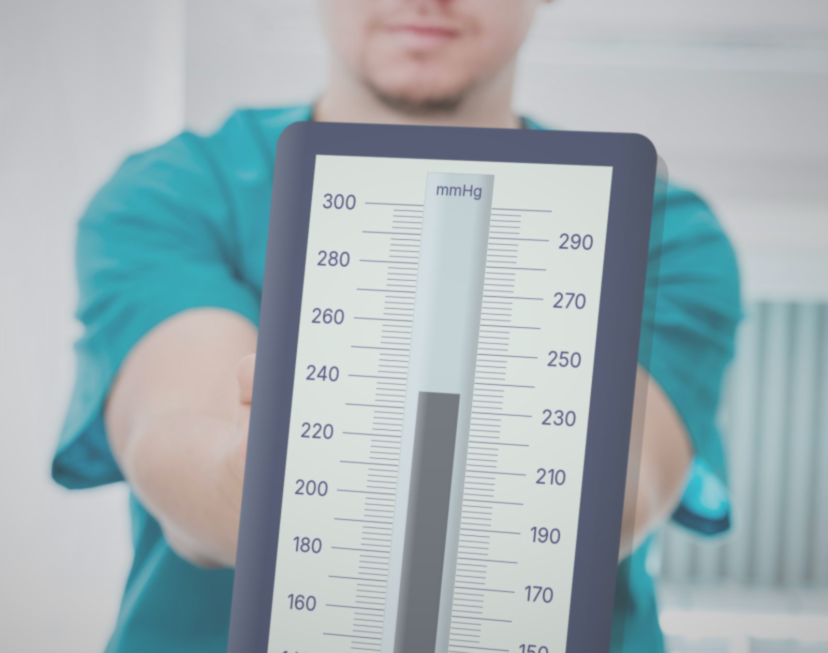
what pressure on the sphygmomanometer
236 mmHg
